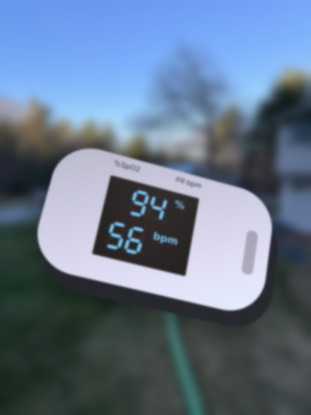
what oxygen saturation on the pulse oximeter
94 %
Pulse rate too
56 bpm
